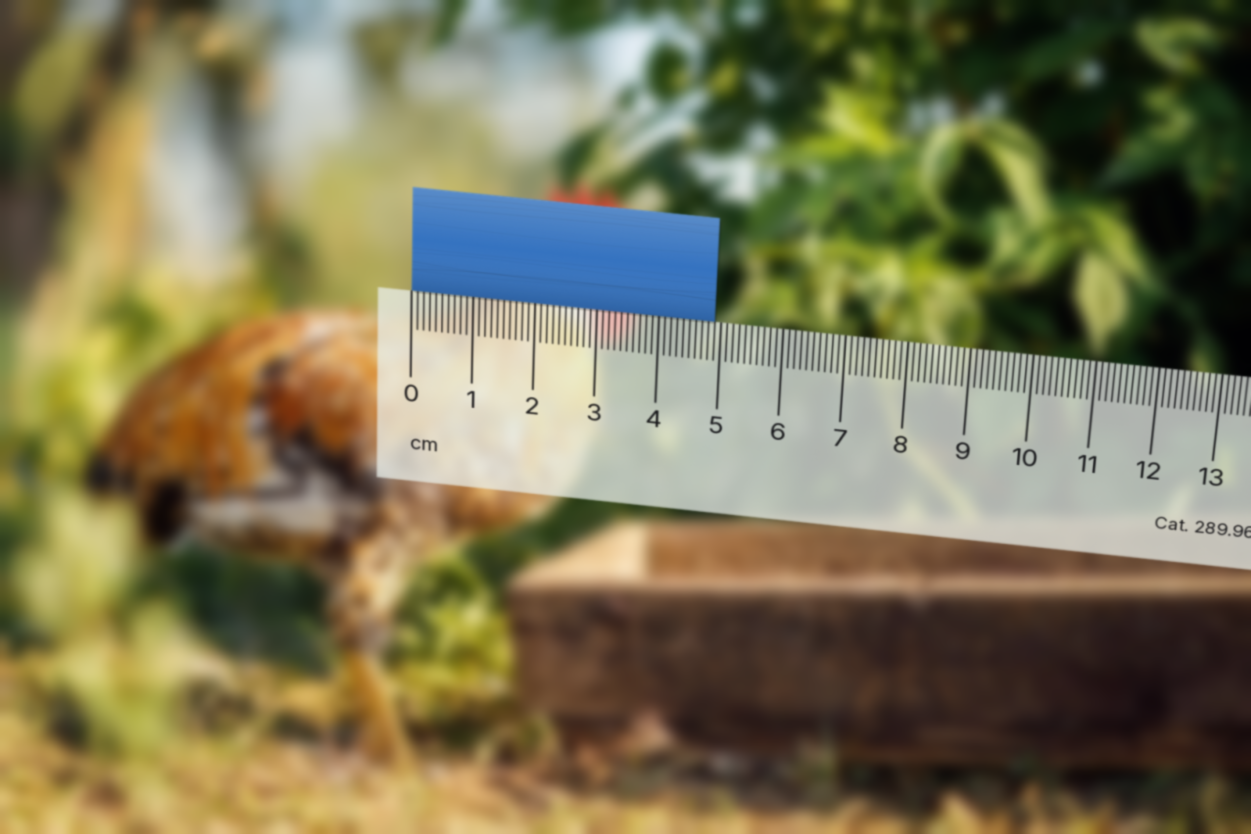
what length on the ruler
4.9 cm
